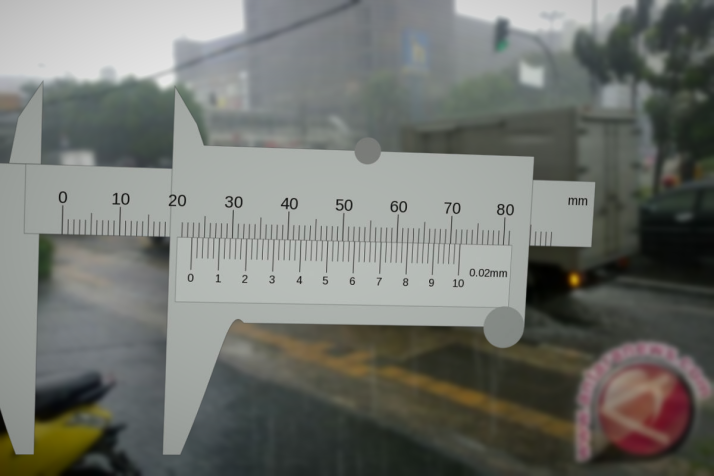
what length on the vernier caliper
22.8 mm
